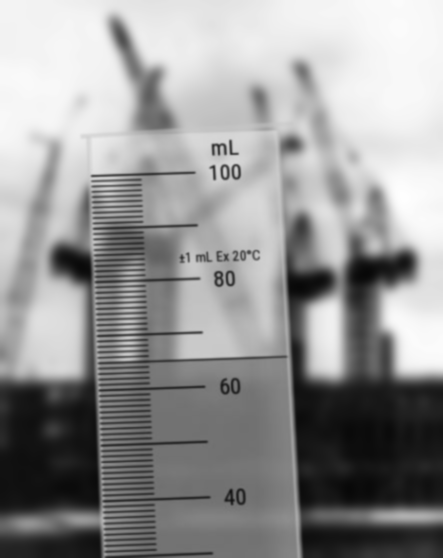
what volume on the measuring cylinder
65 mL
